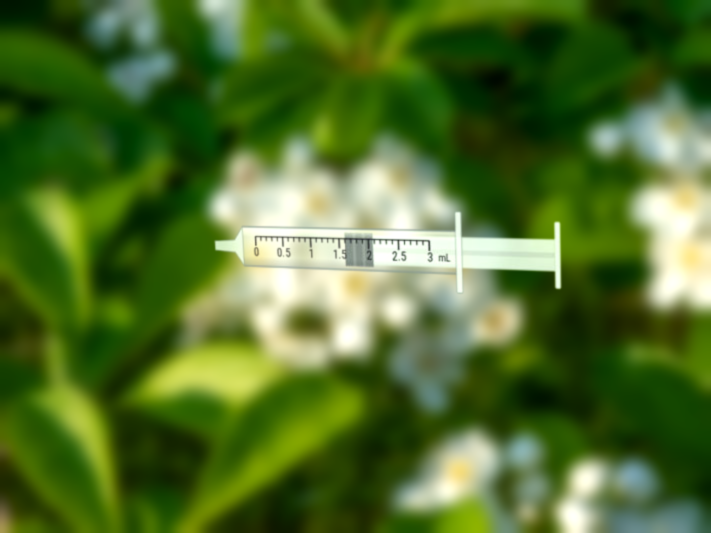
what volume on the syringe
1.6 mL
